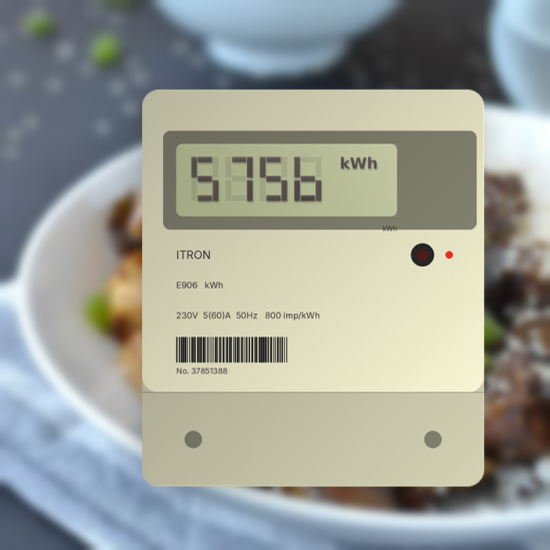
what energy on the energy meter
5756 kWh
